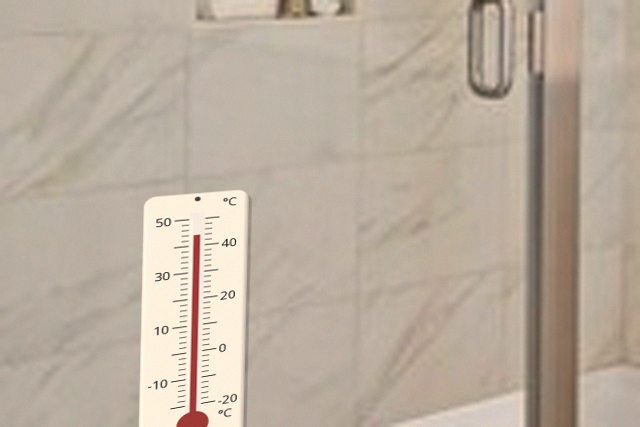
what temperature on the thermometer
44 °C
